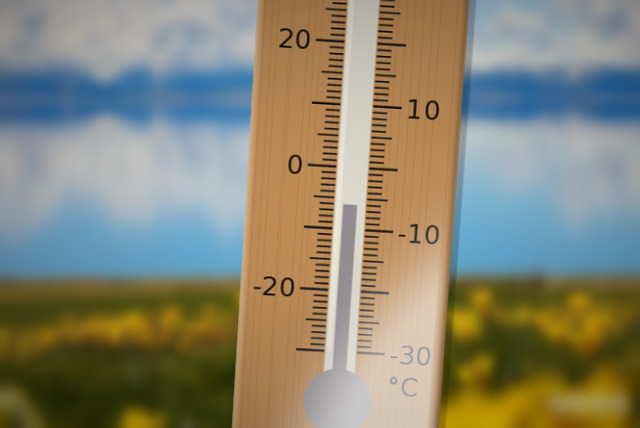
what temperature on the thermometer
-6 °C
